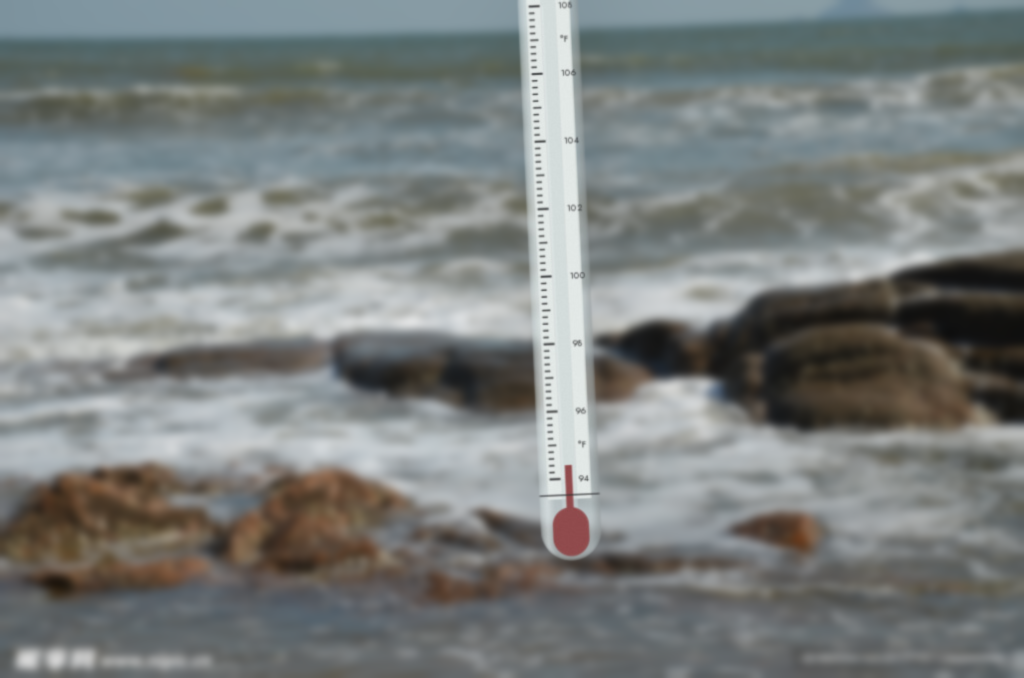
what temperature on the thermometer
94.4 °F
